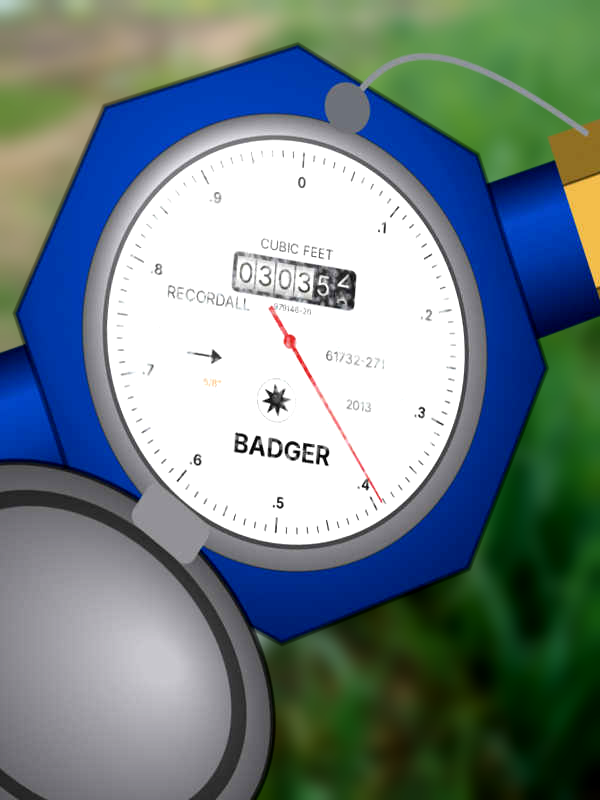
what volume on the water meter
30352.39 ft³
